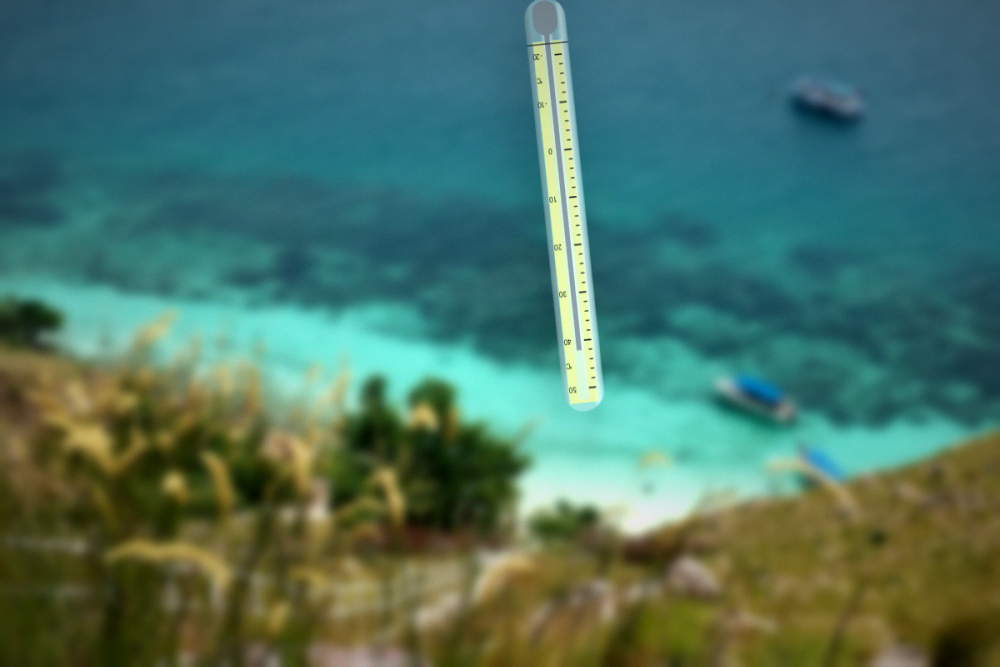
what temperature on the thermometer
42 °C
